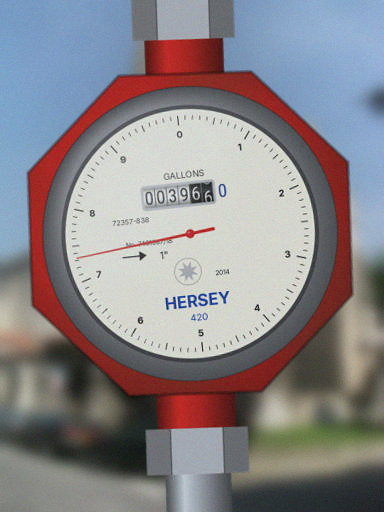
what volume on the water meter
39657.3 gal
